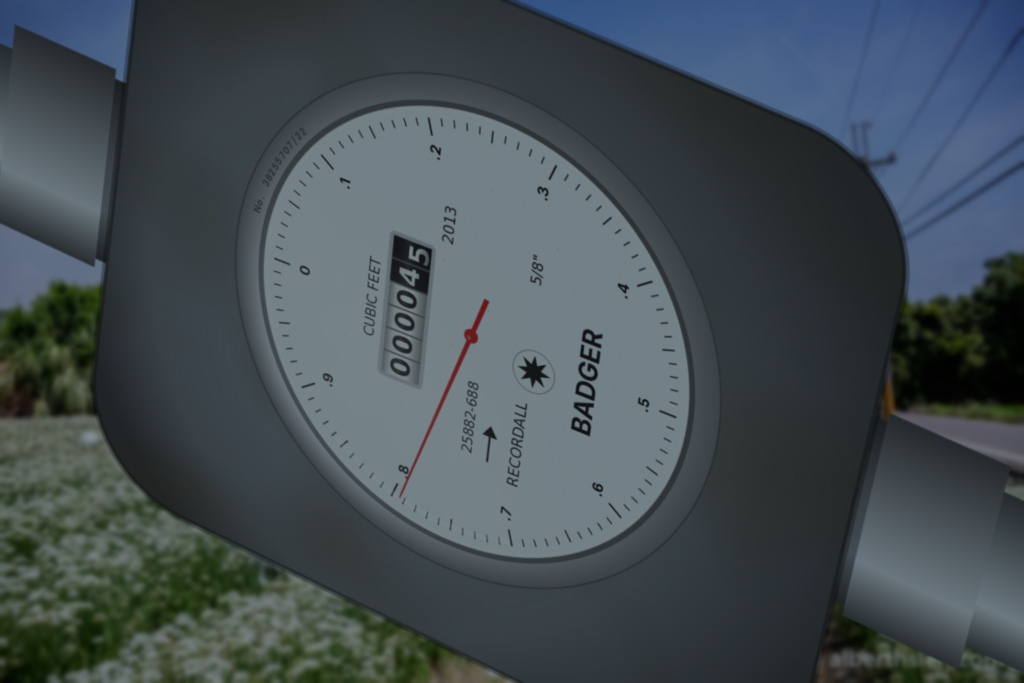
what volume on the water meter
44.79 ft³
